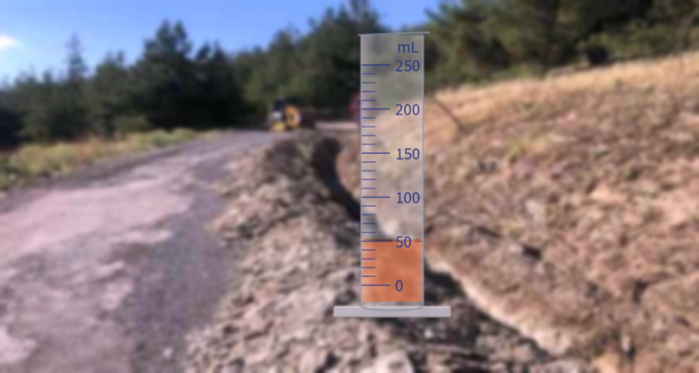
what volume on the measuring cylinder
50 mL
